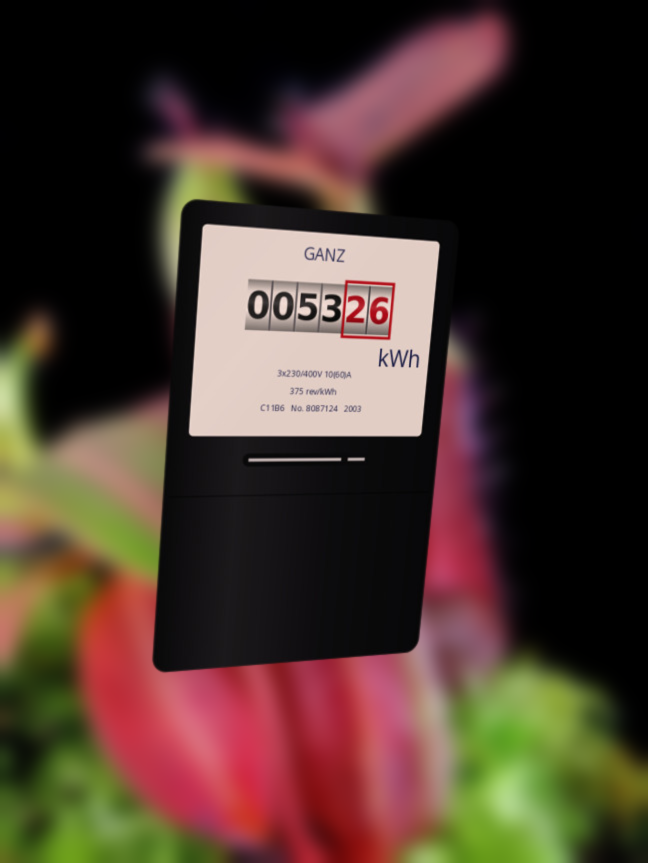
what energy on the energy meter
53.26 kWh
